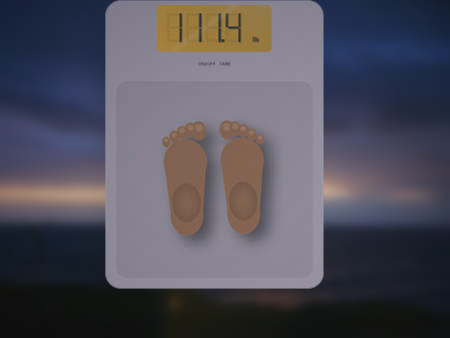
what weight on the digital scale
111.4 lb
